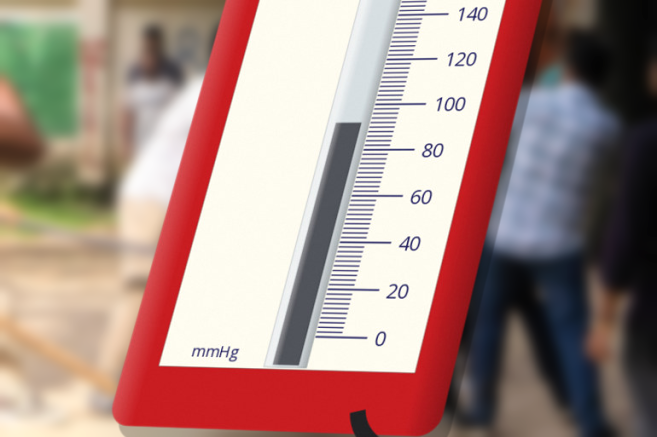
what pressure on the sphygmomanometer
92 mmHg
